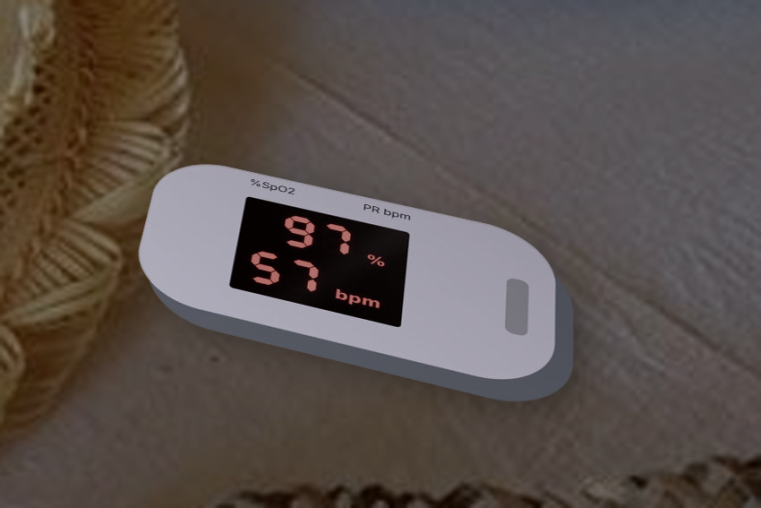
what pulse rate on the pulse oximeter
57 bpm
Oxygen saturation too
97 %
